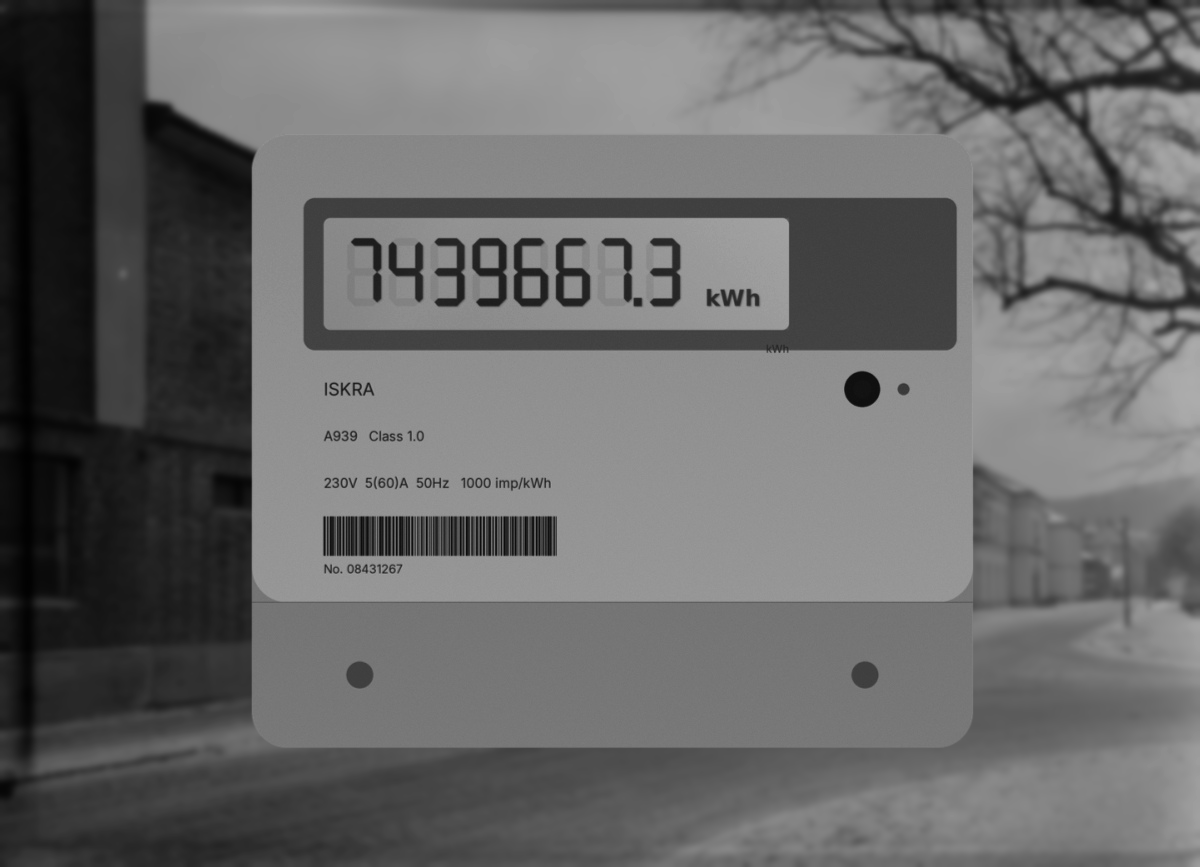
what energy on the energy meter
7439667.3 kWh
